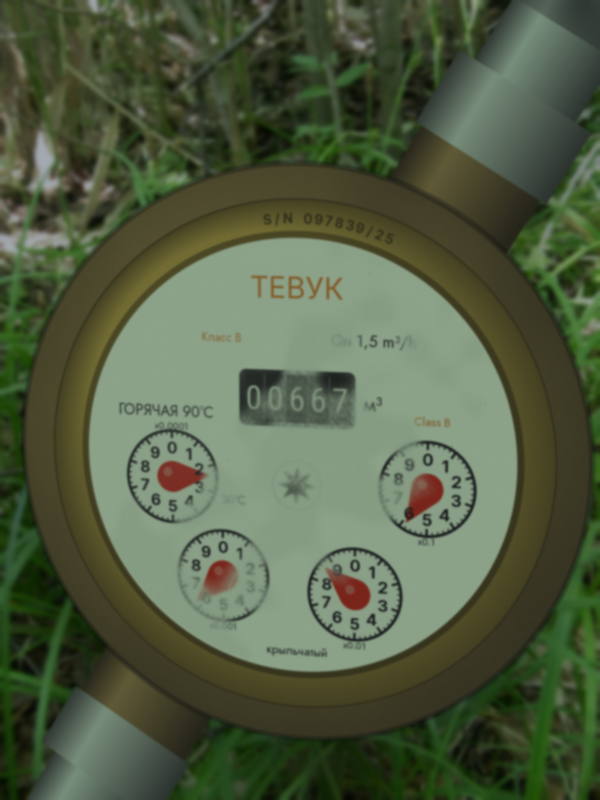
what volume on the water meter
667.5862 m³
